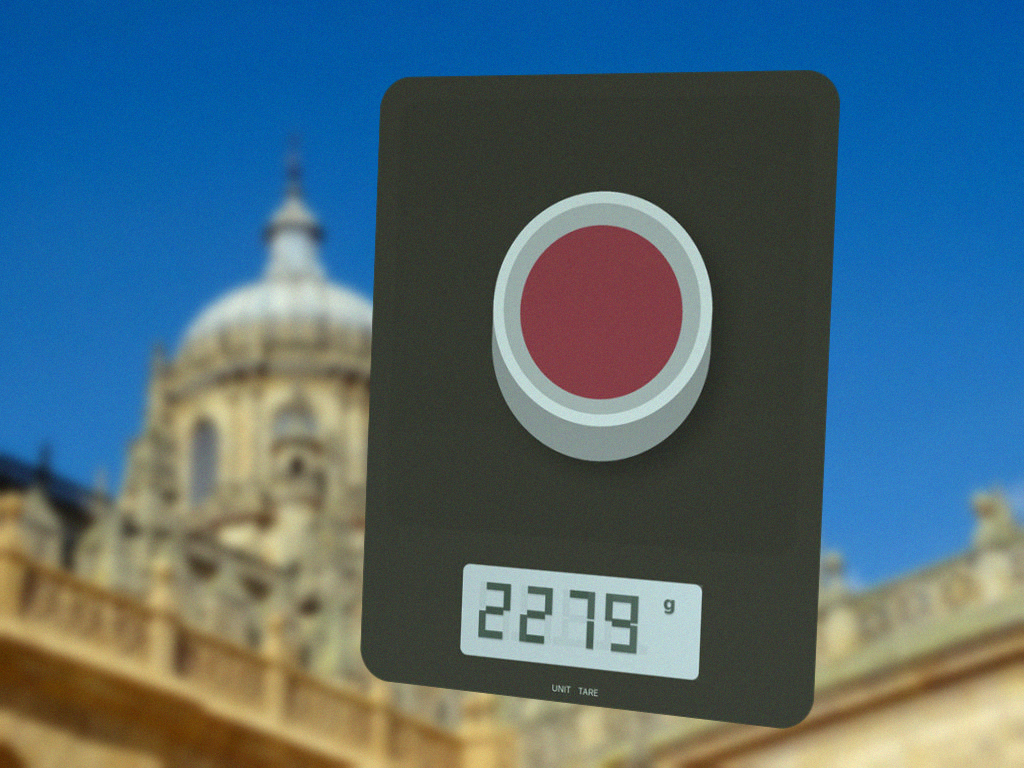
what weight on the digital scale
2279 g
